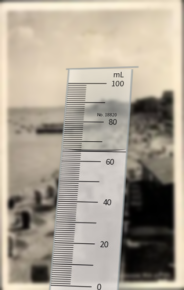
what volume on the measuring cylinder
65 mL
